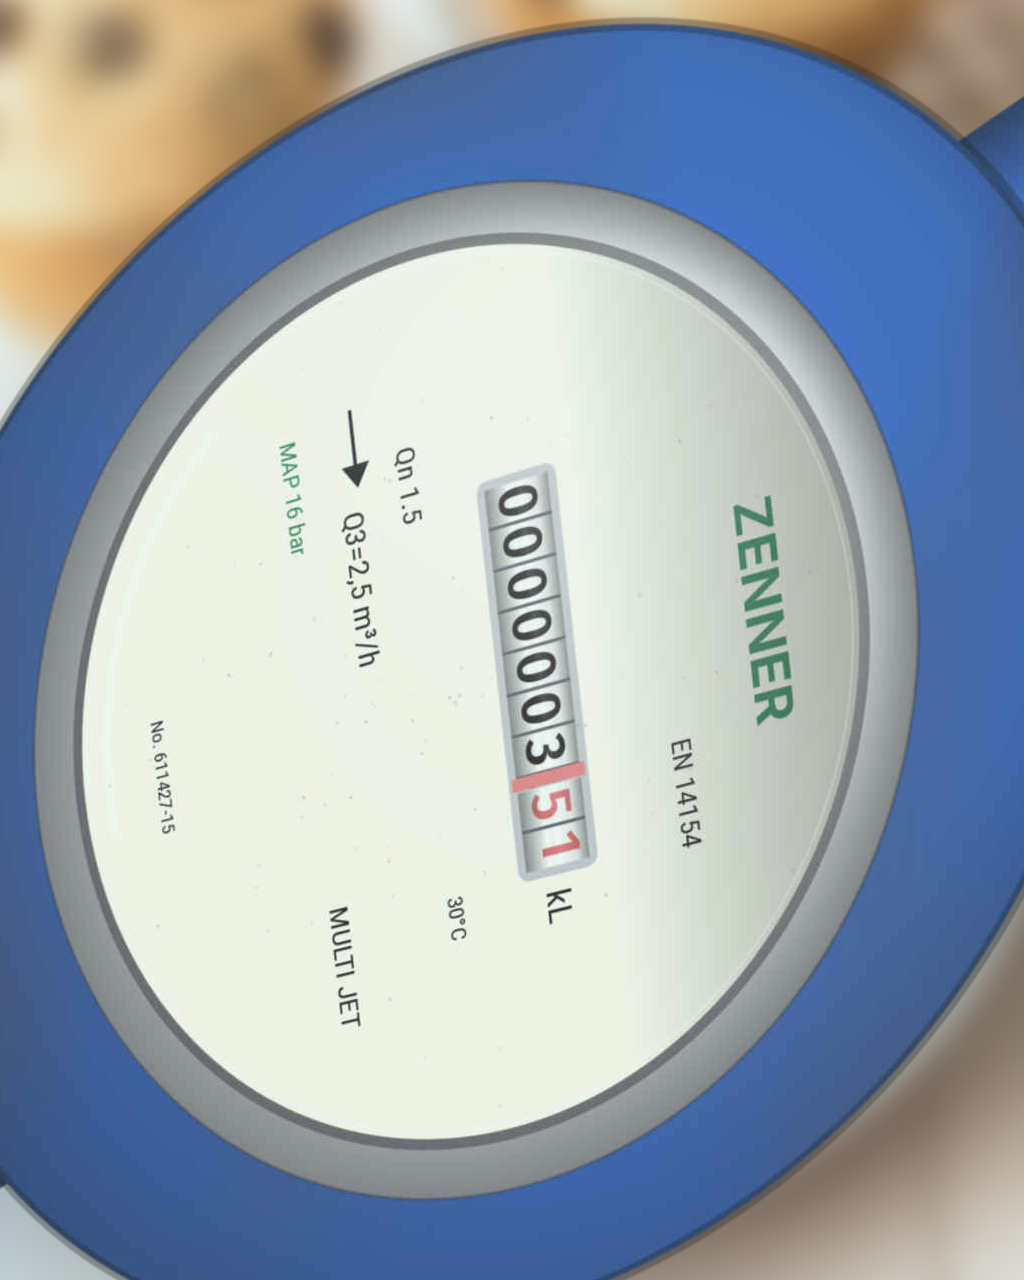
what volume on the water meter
3.51 kL
